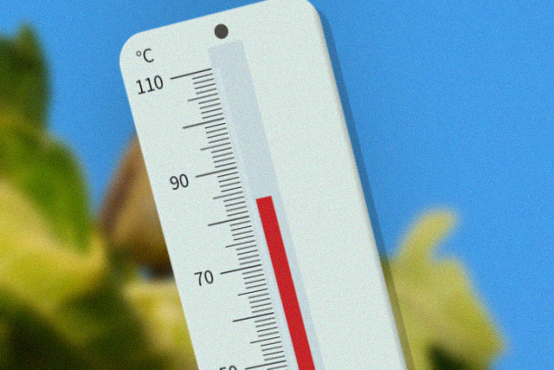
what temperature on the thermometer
83 °C
